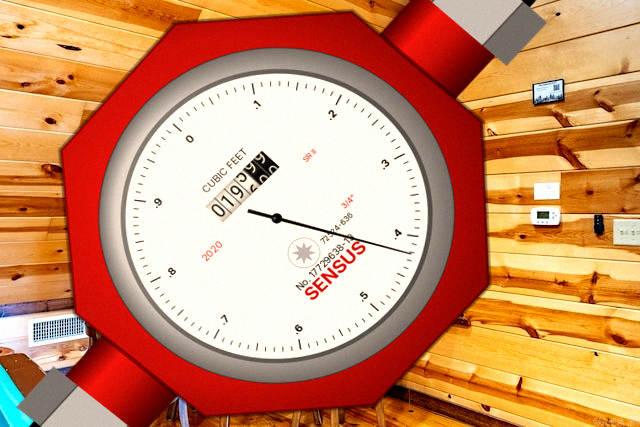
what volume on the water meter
19599.42 ft³
